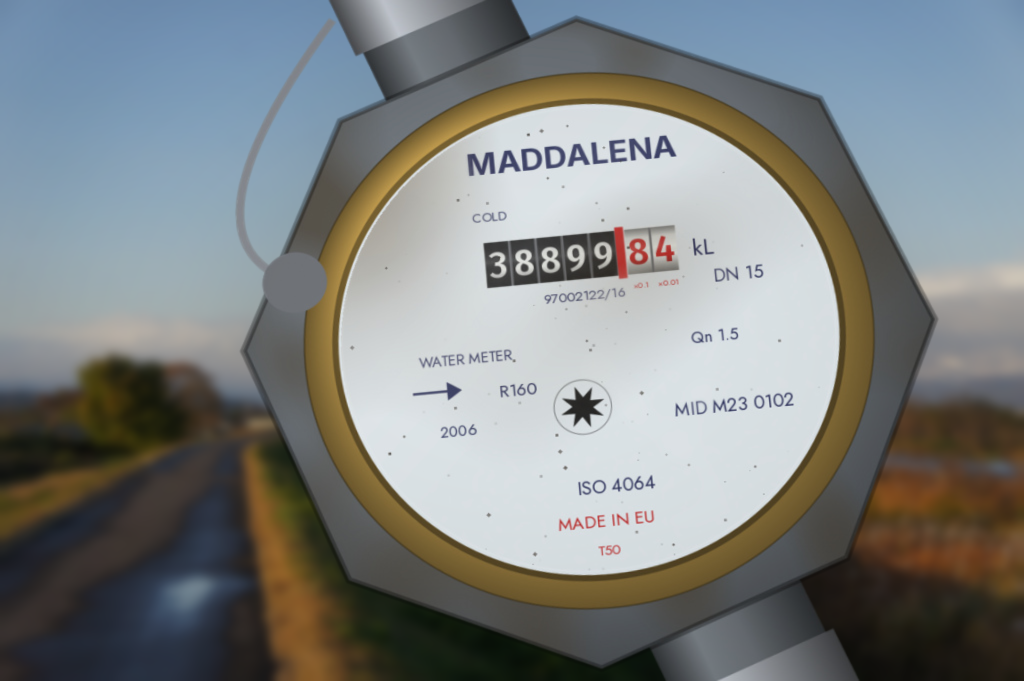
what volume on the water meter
38899.84 kL
